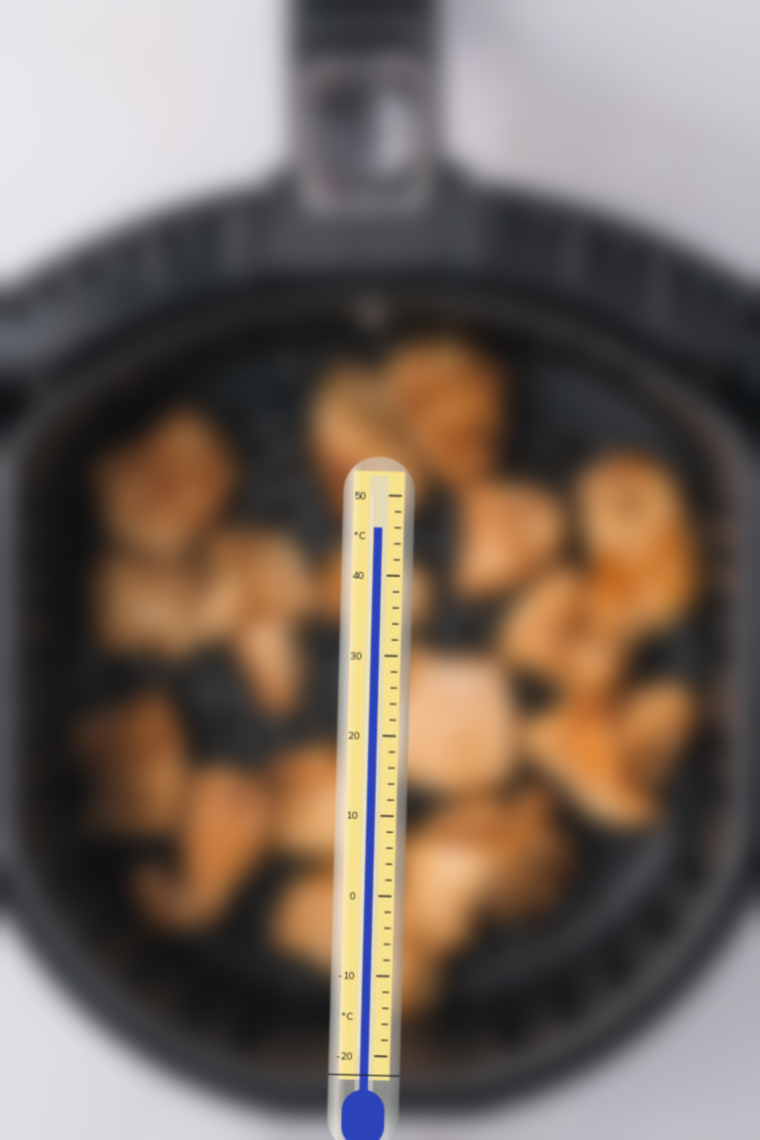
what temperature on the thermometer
46 °C
